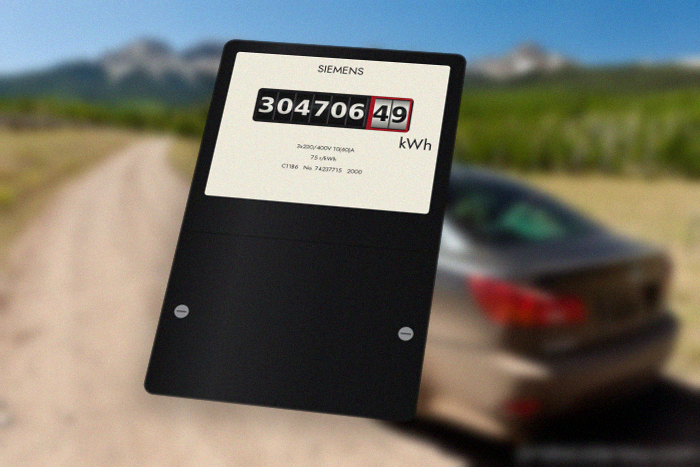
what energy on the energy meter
304706.49 kWh
